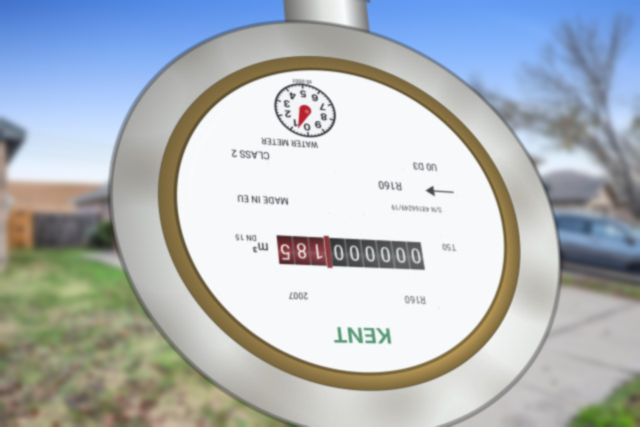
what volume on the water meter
0.1850 m³
